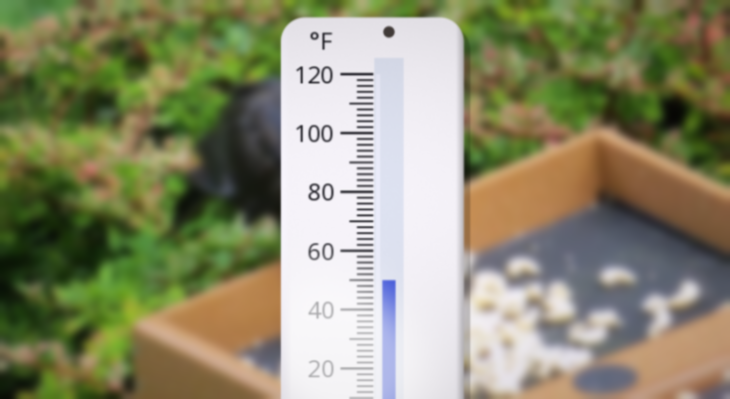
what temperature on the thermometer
50 °F
